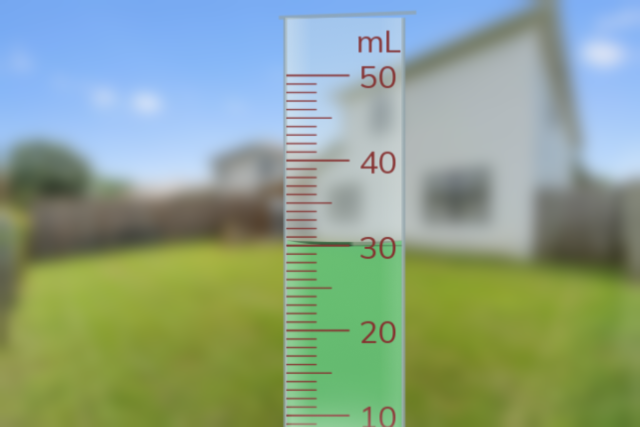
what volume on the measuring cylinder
30 mL
